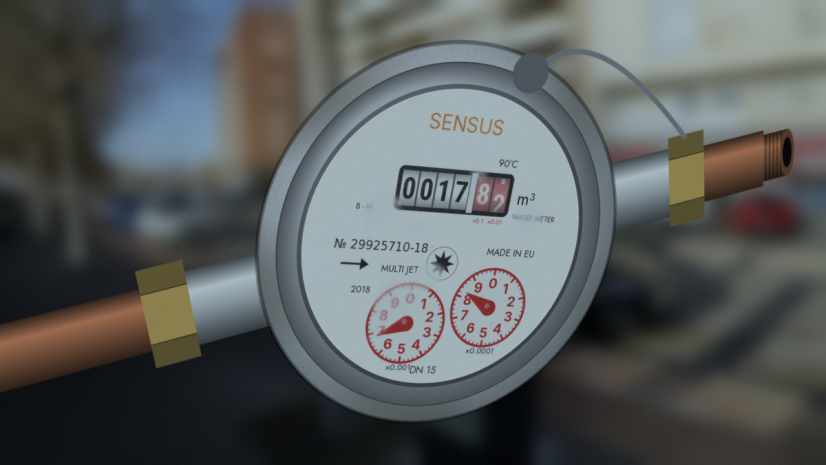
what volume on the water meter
17.8168 m³
